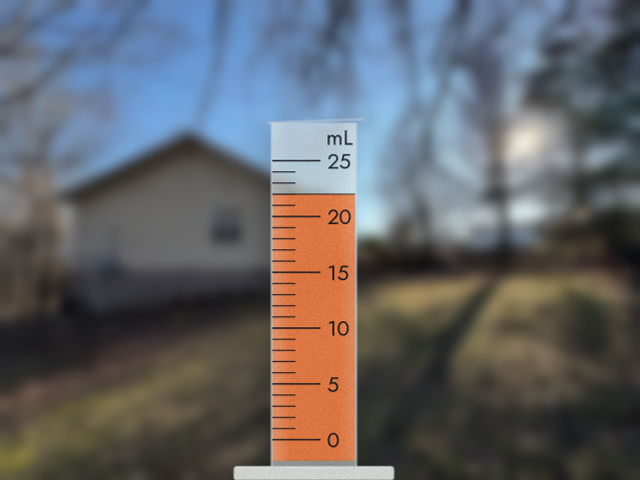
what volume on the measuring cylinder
22 mL
